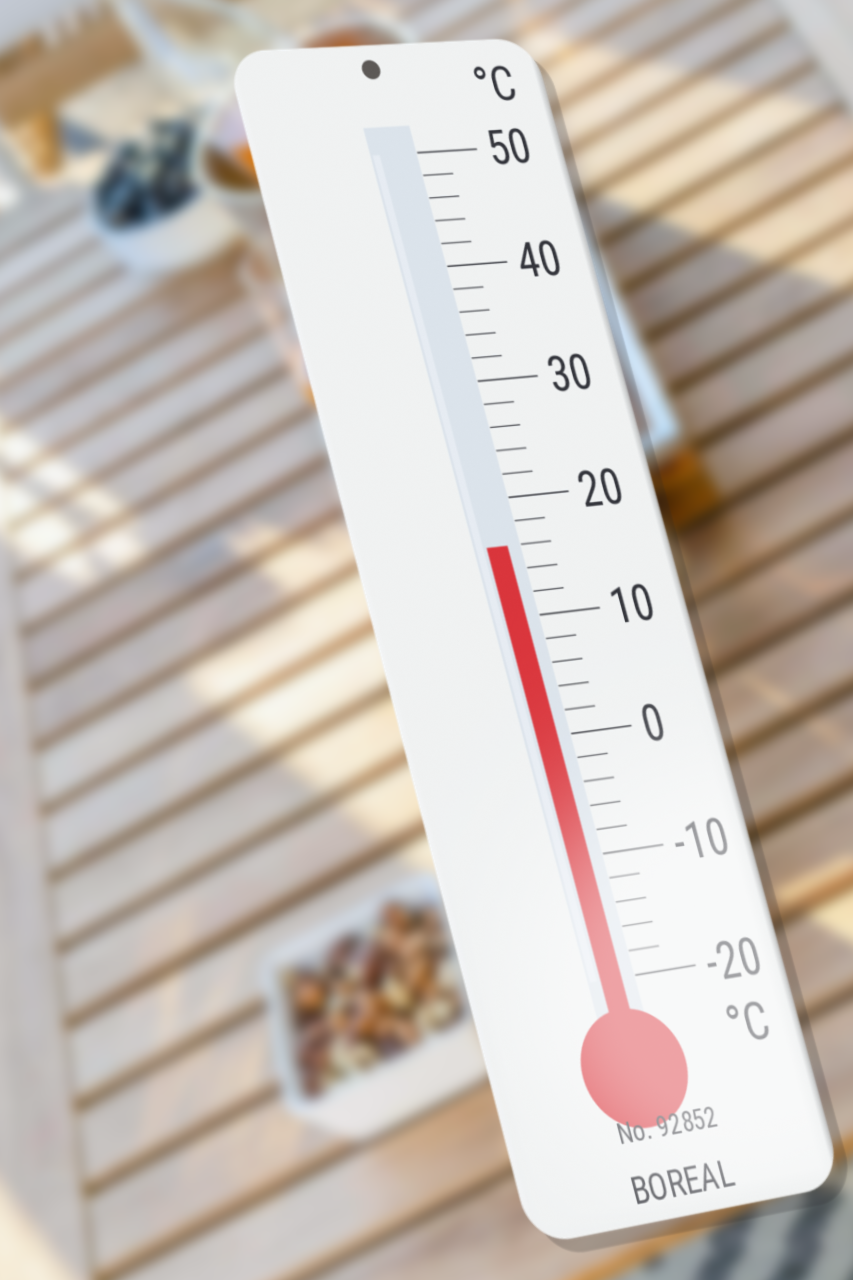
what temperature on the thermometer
16 °C
